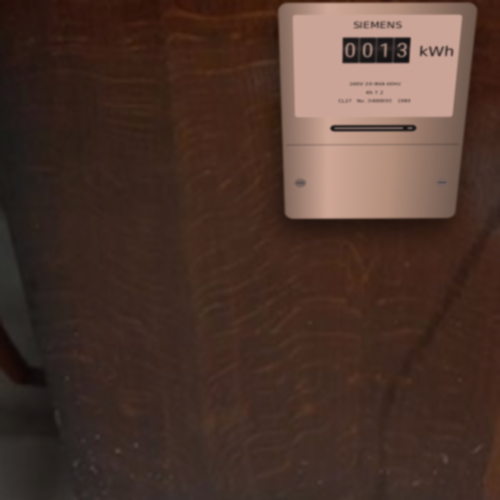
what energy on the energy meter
13 kWh
